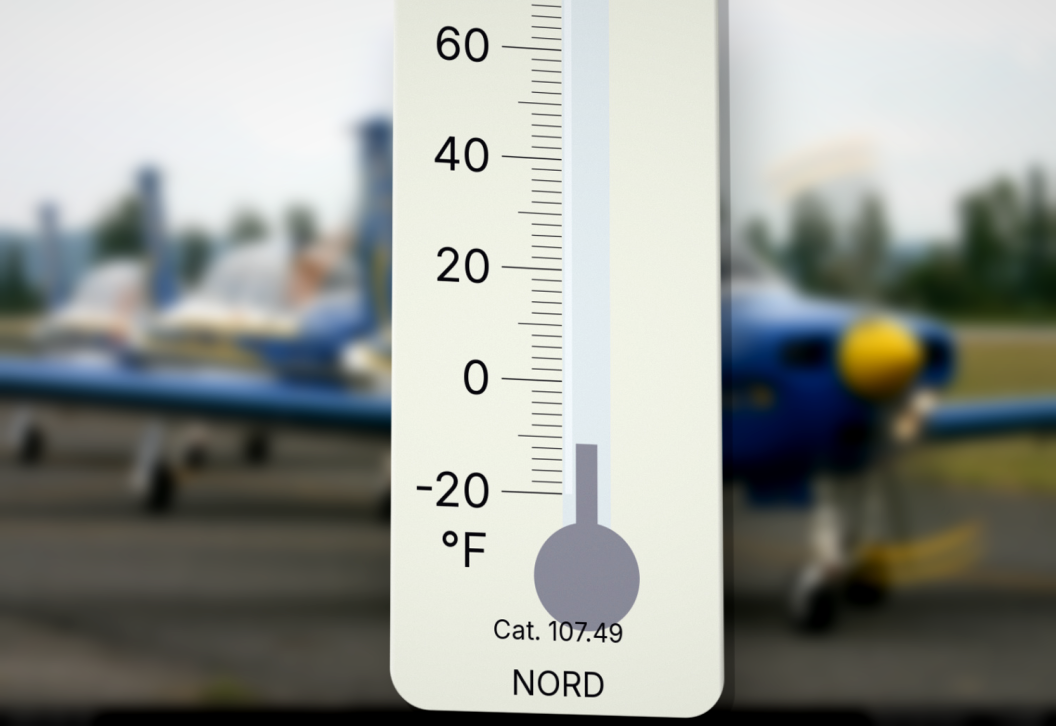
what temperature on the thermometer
-11 °F
